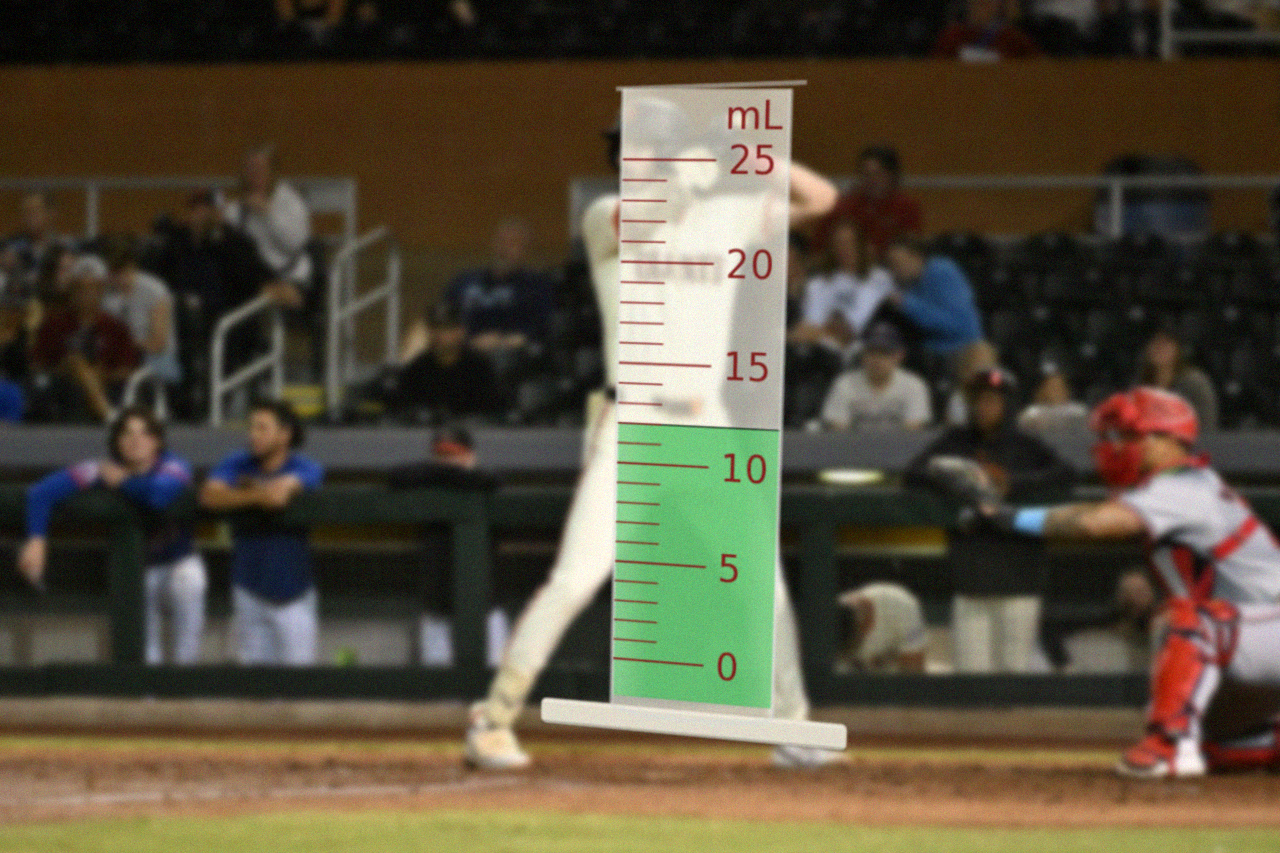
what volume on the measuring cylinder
12 mL
